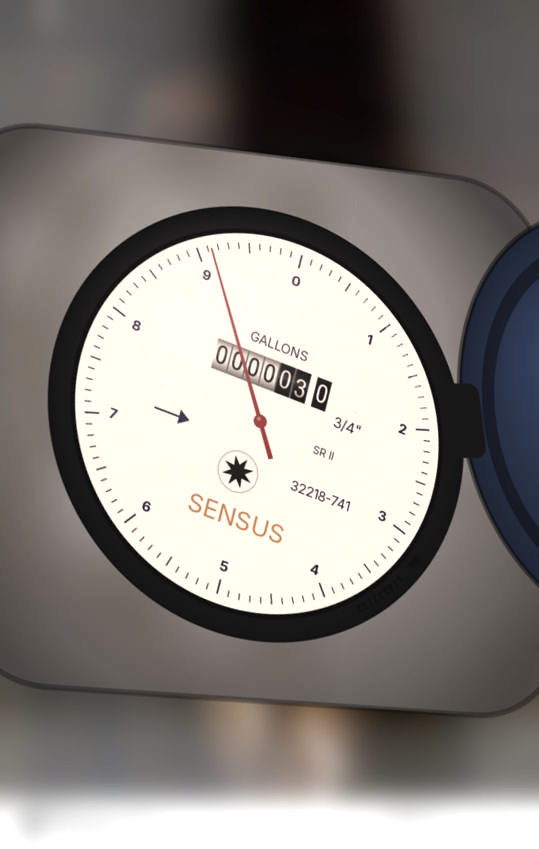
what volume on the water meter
29.1 gal
